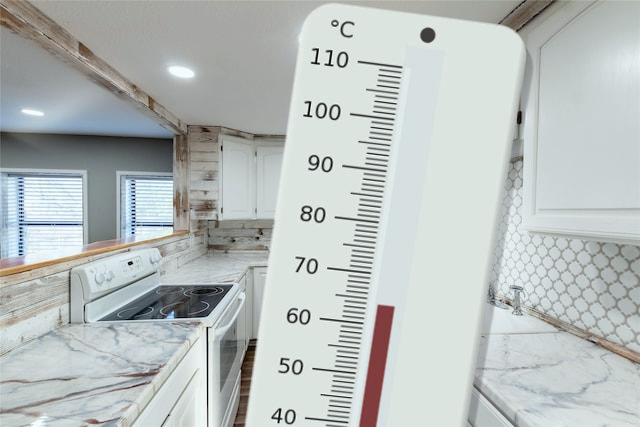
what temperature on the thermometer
64 °C
